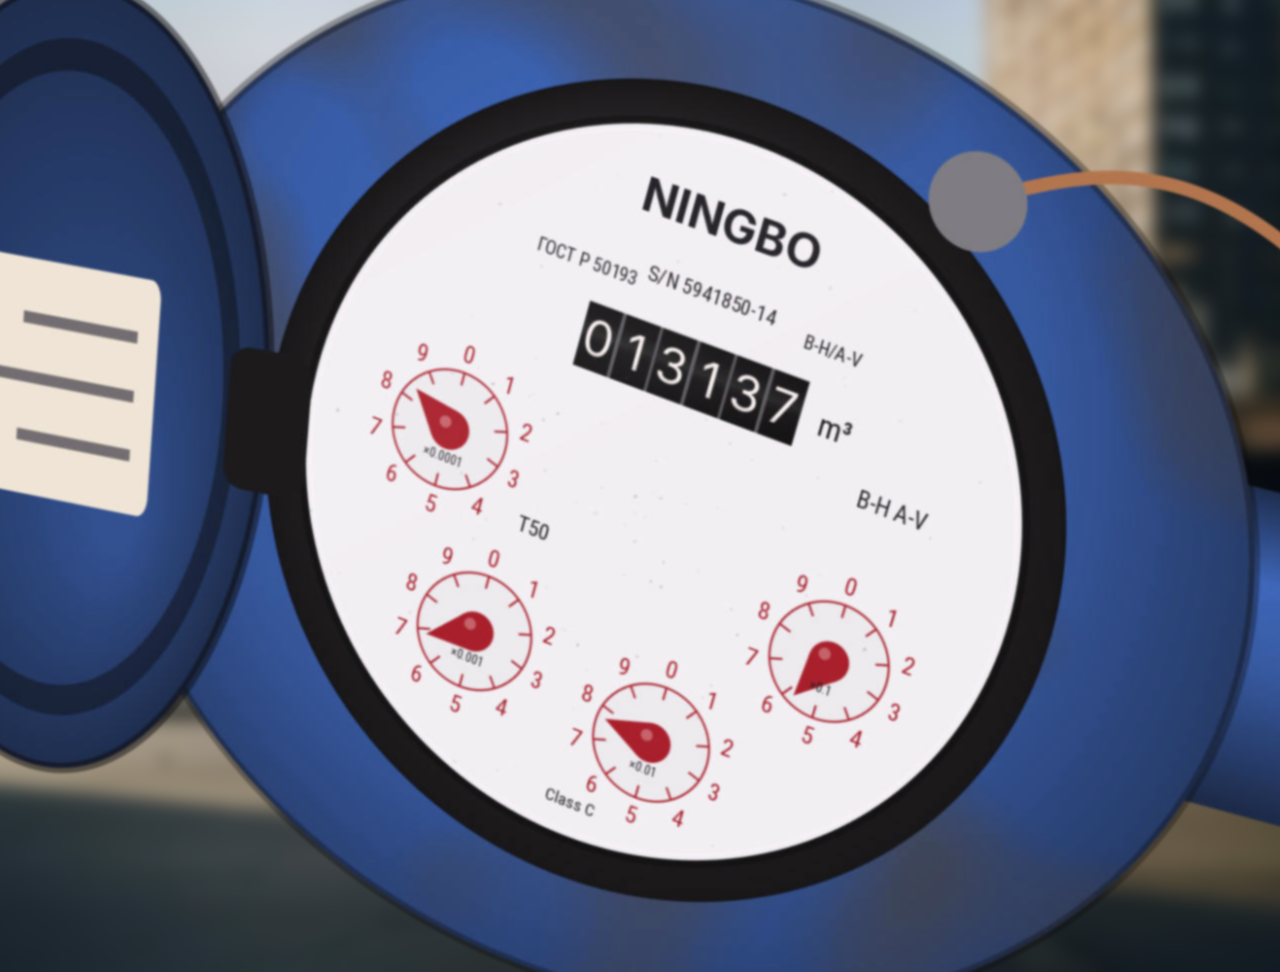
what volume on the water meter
13137.5768 m³
